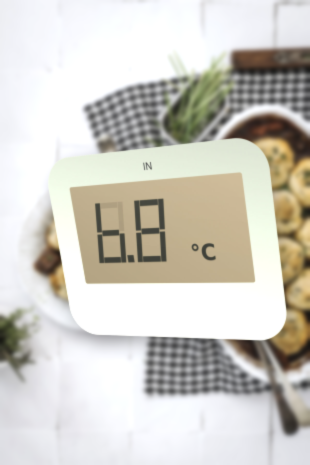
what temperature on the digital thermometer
6.8 °C
